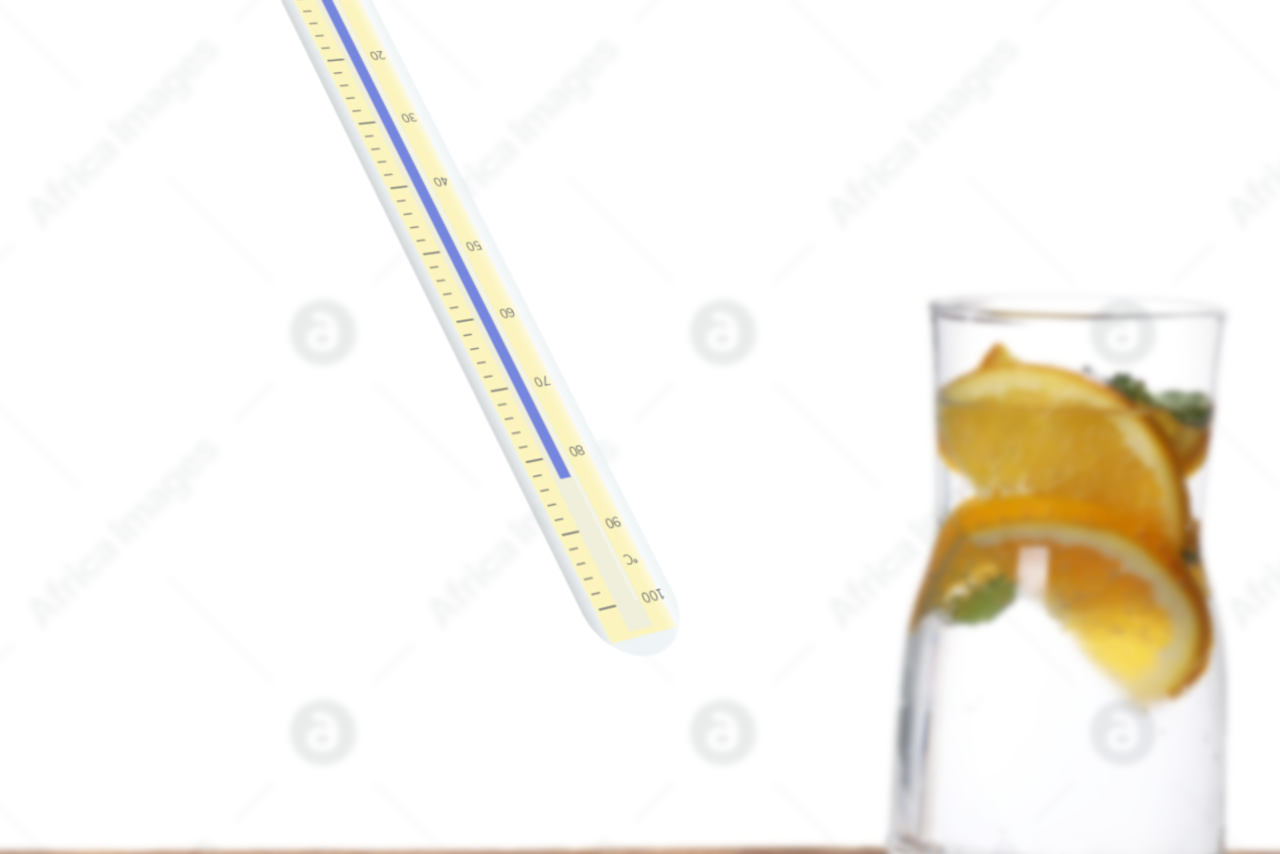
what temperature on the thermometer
83 °C
